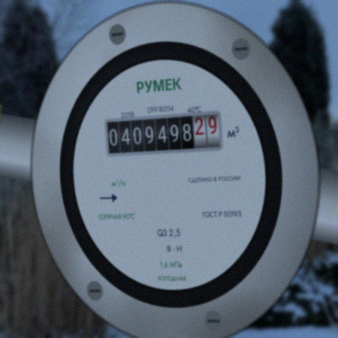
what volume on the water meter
409498.29 m³
